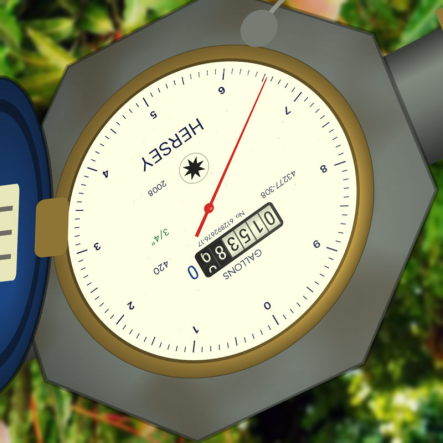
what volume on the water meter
153886.5 gal
